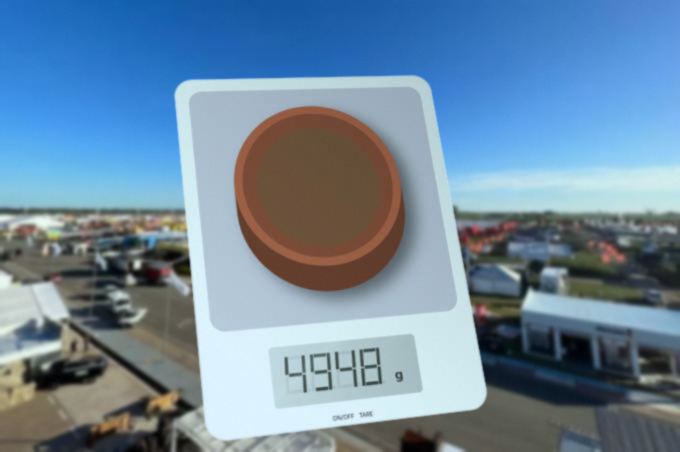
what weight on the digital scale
4948 g
